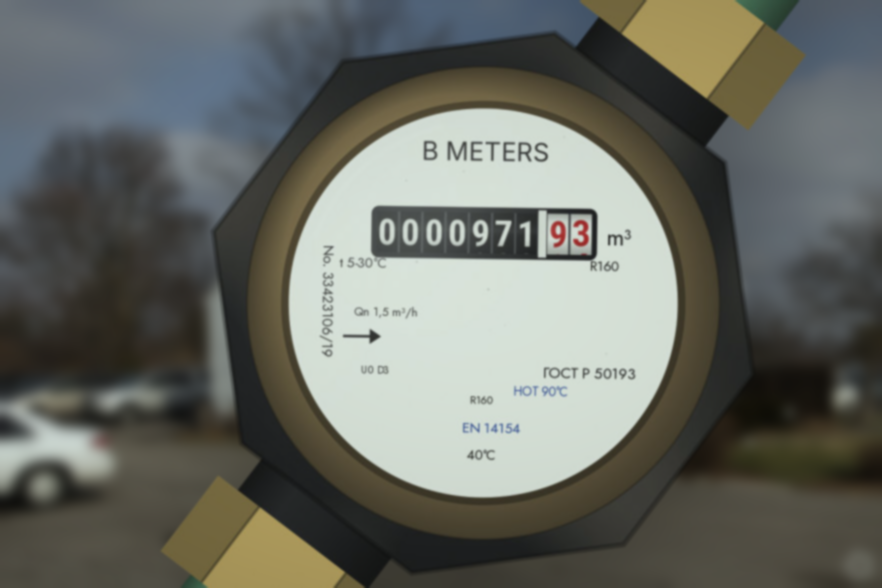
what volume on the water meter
971.93 m³
